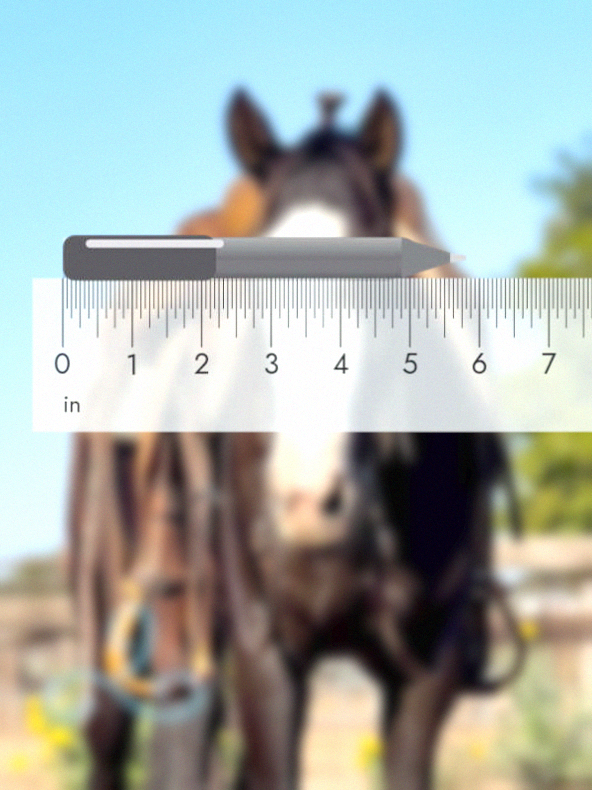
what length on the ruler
5.8125 in
